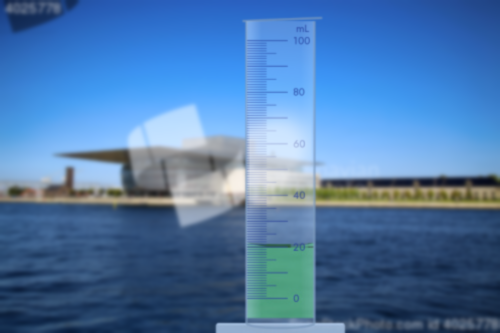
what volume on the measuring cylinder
20 mL
